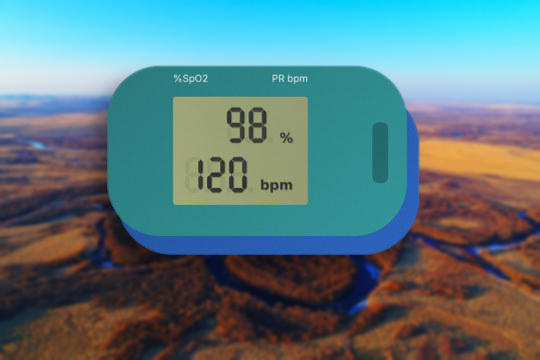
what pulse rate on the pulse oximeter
120 bpm
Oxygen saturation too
98 %
